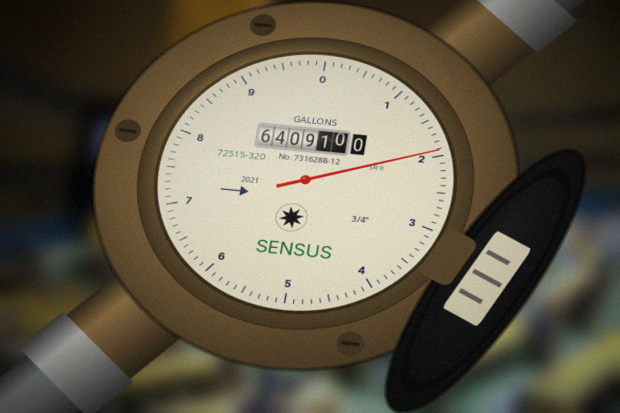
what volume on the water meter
6409101.9 gal
